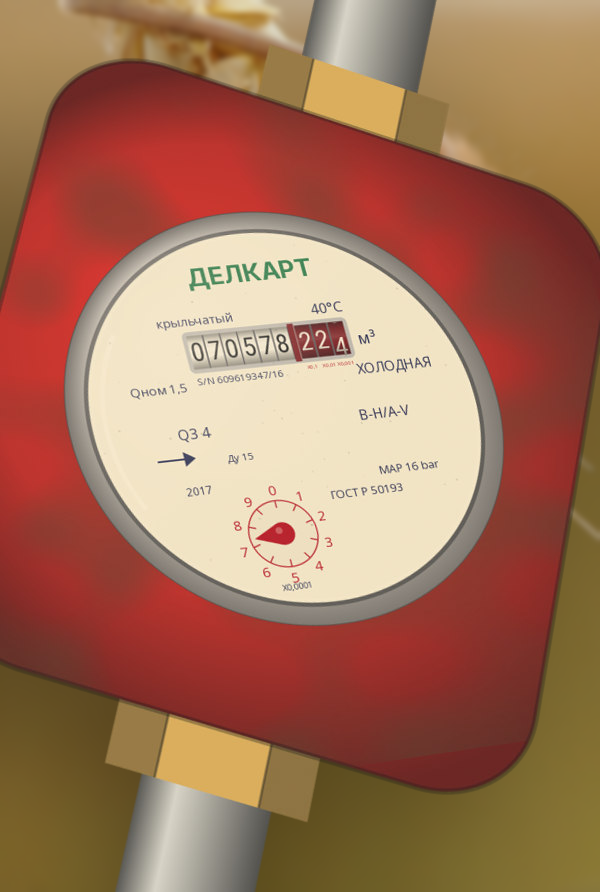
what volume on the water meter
70578.2237 m³
